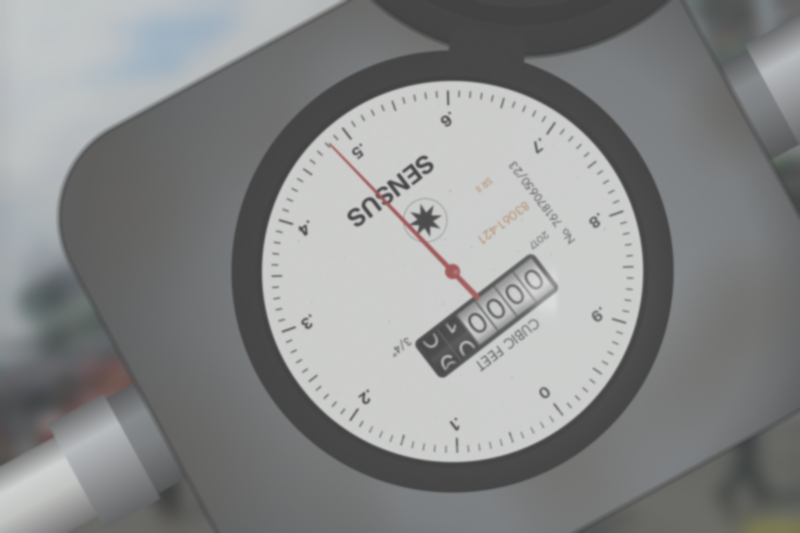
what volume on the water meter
9.48 ft³
